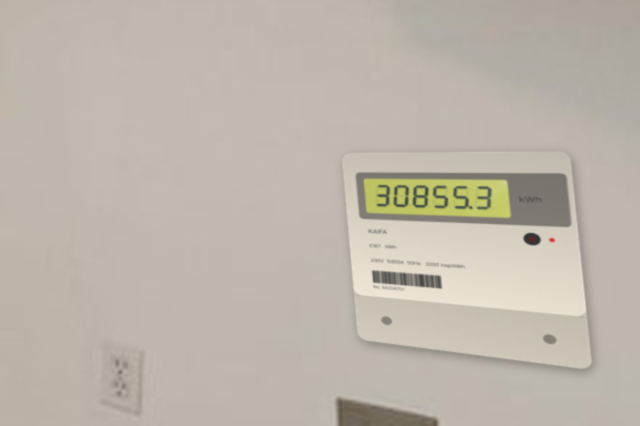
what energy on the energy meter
30855.3 kWh
